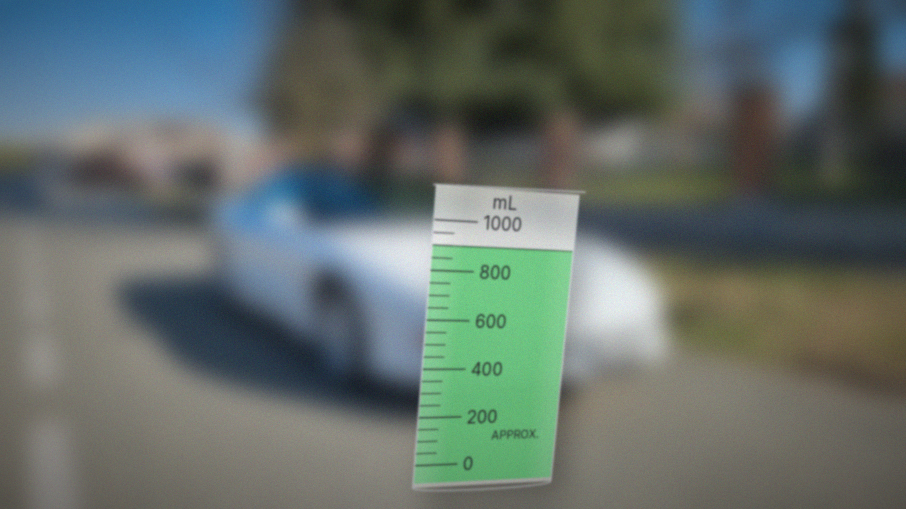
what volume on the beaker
900 mL
